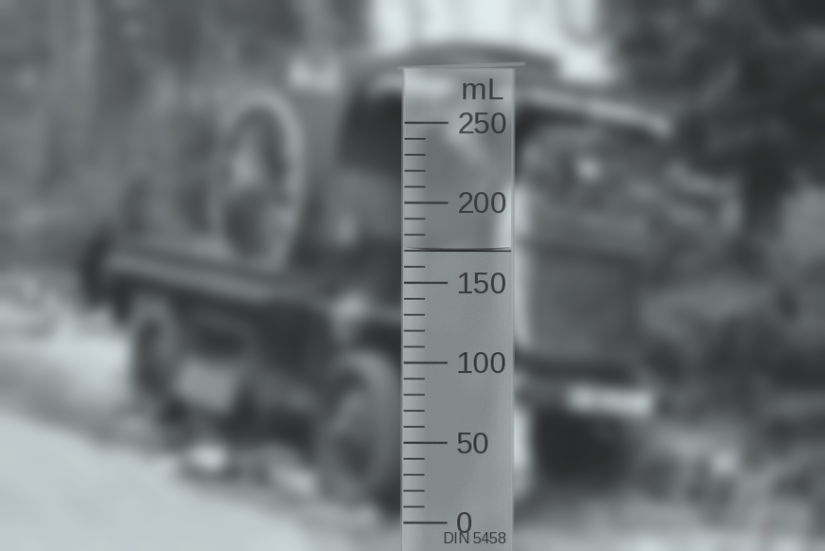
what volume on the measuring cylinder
170 mL
